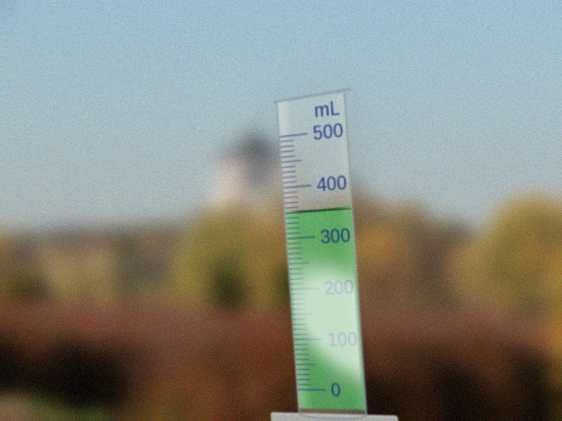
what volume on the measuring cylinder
350 mL
